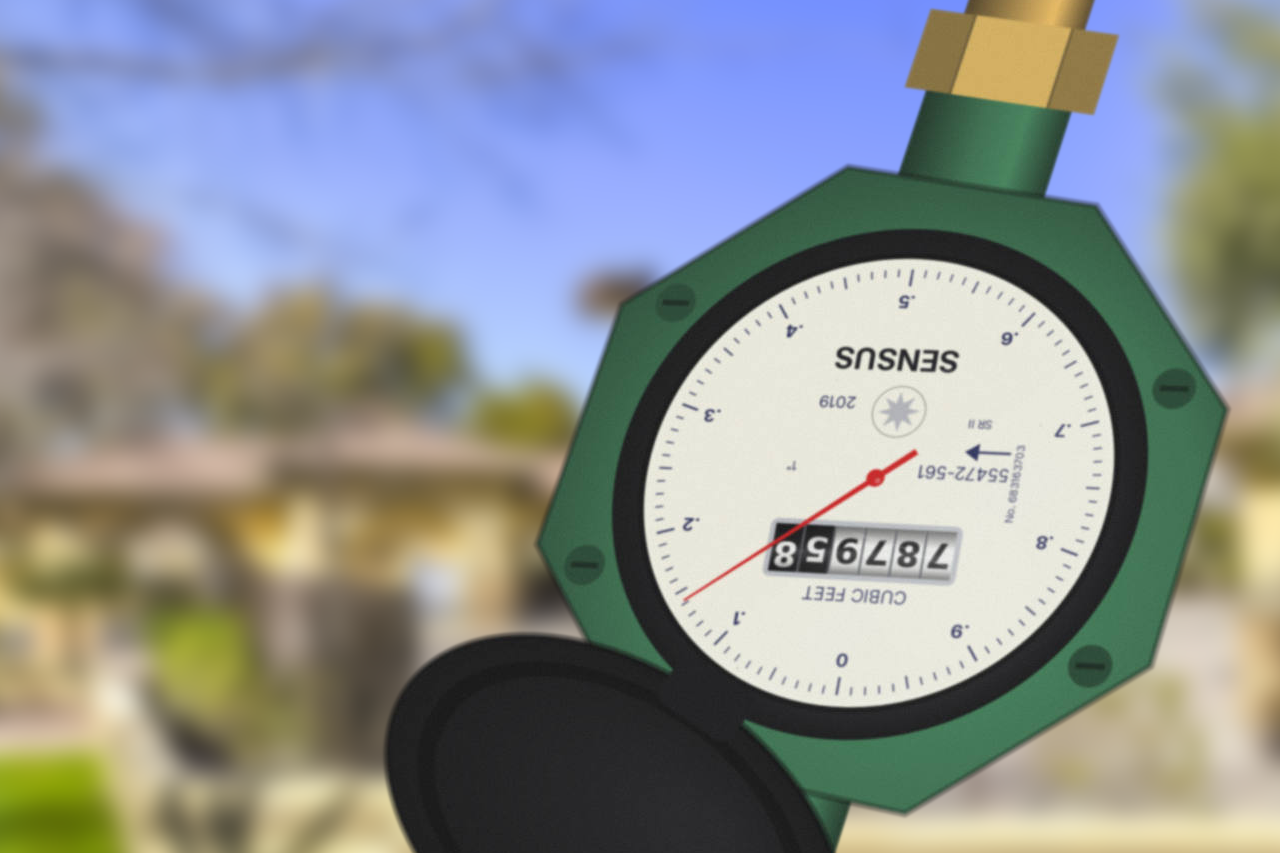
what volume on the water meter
787958.14 ft³
